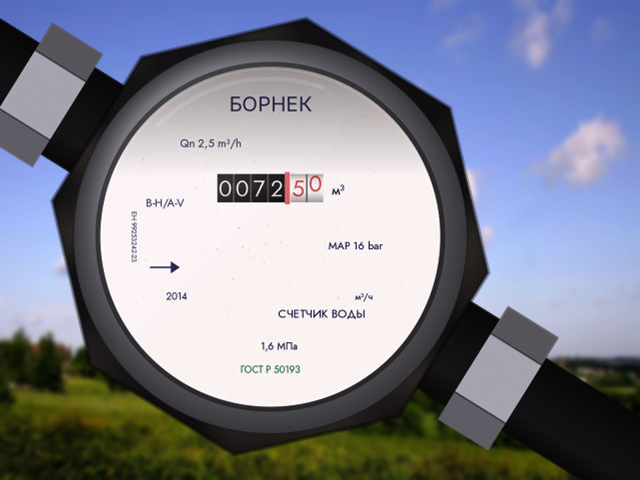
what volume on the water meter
72.50 m³
